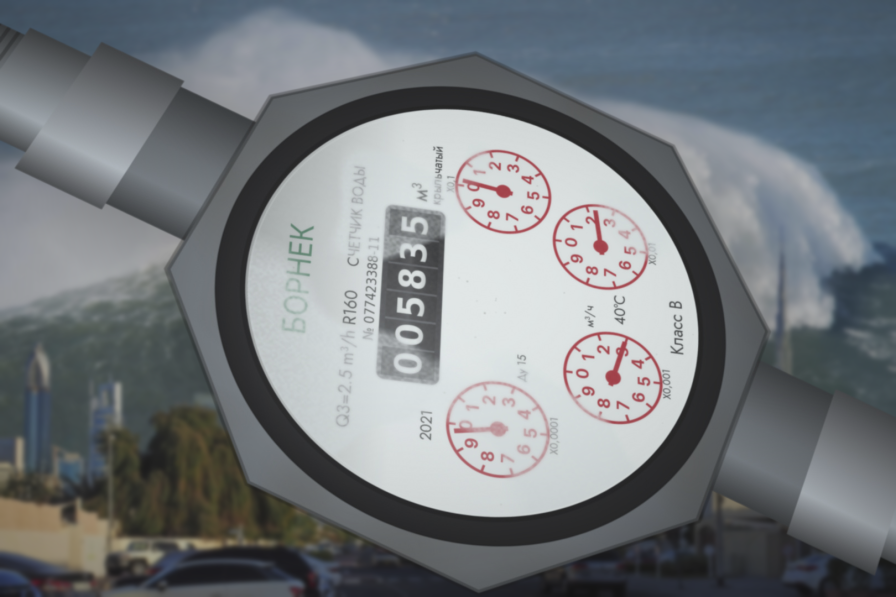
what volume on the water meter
5835.0229 m³
